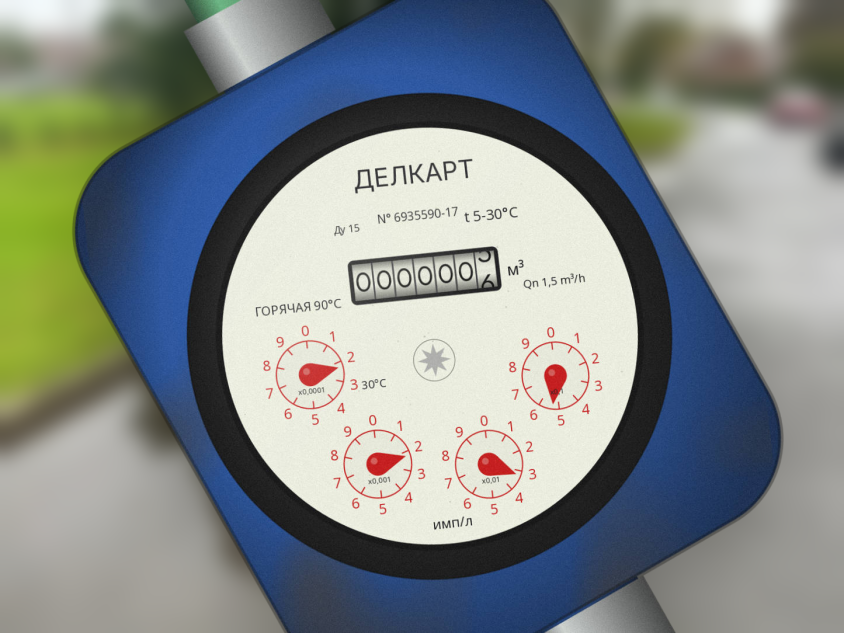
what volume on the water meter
5.5322 m³
